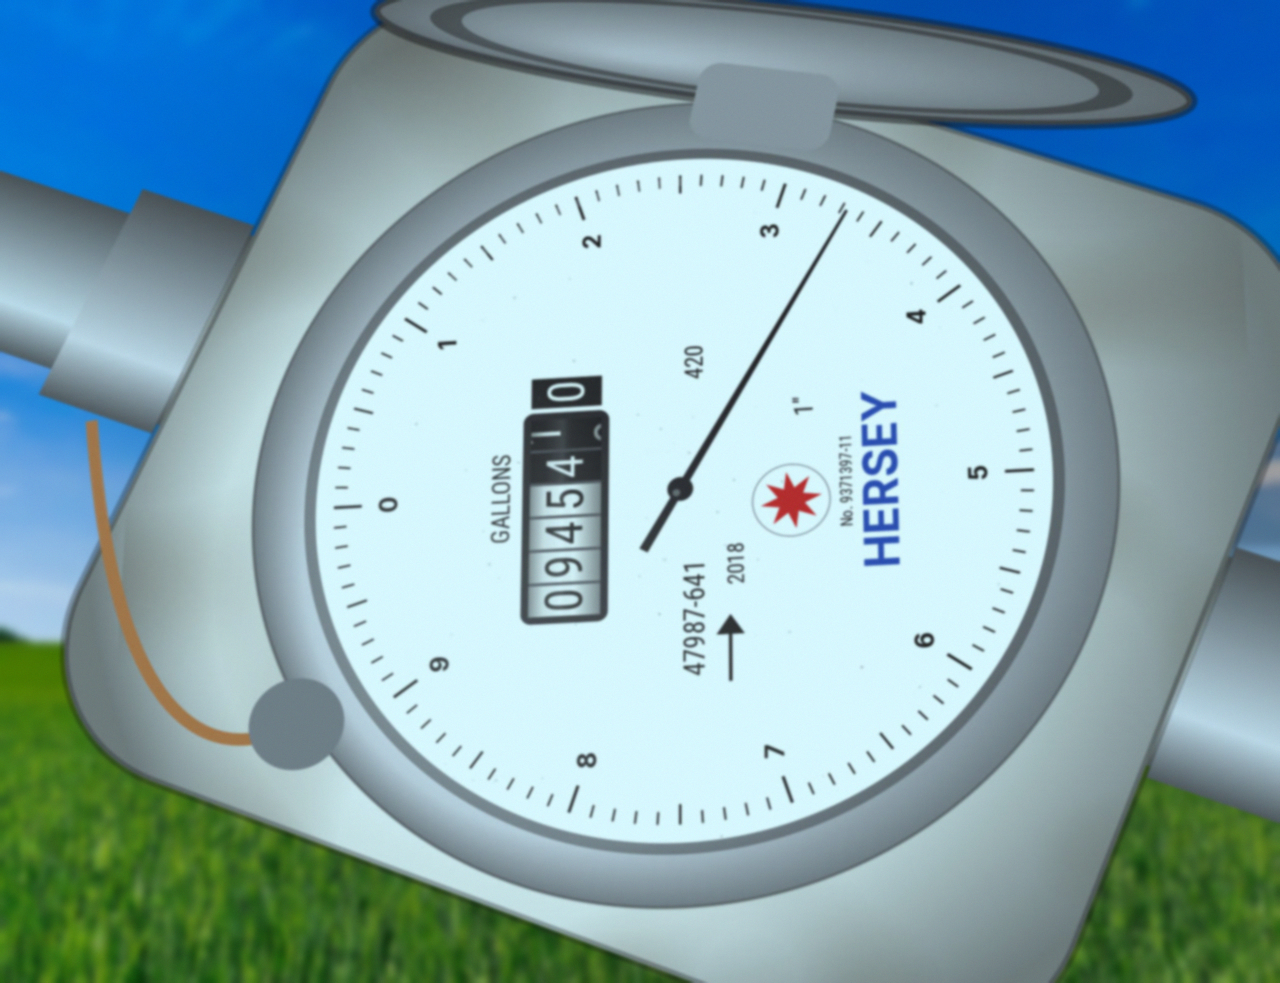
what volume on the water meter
945413.3 gal
